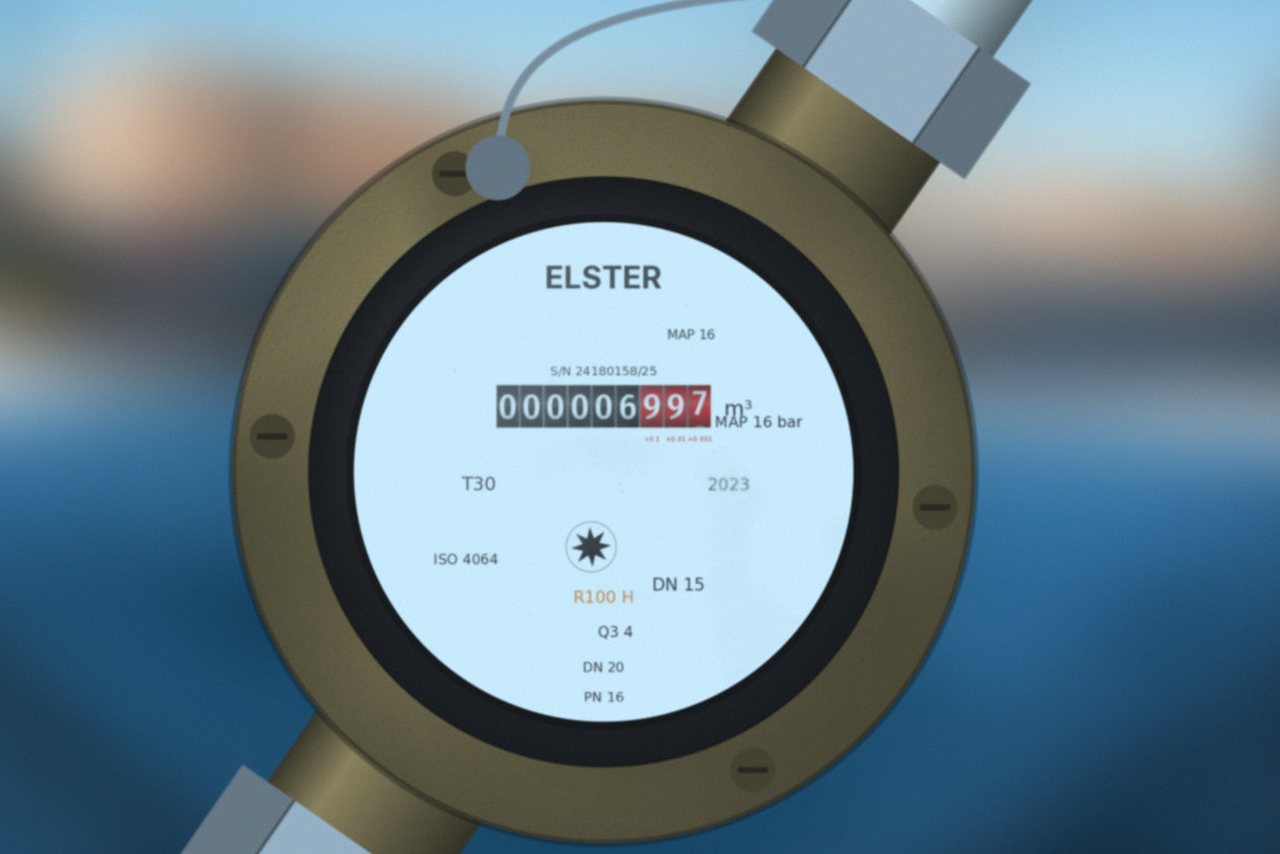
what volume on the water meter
6.997 m³
